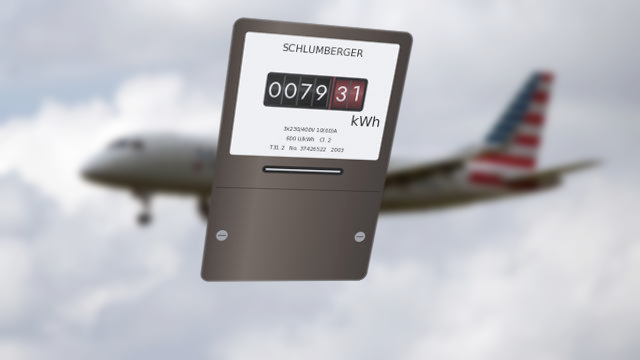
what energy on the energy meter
79.31 kWh
